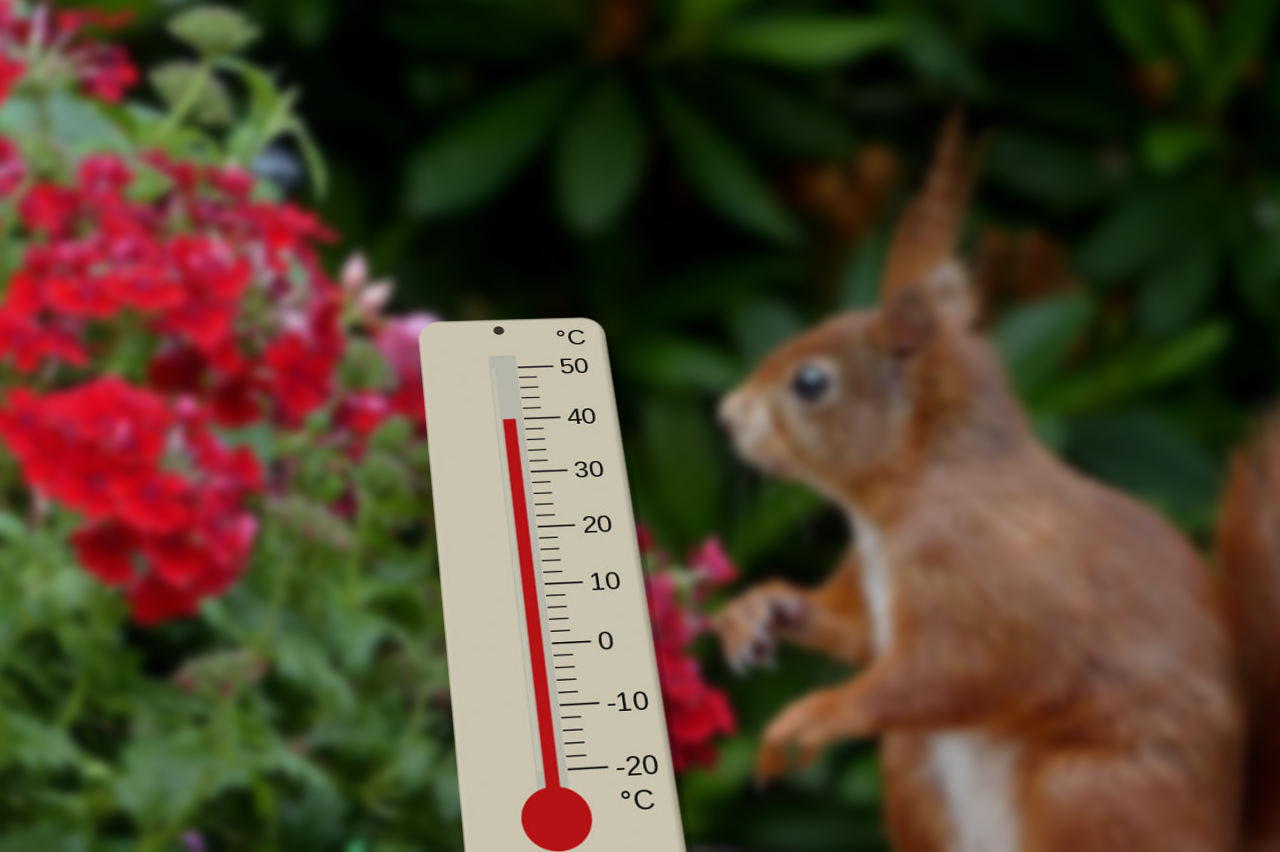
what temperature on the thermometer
40 °C
